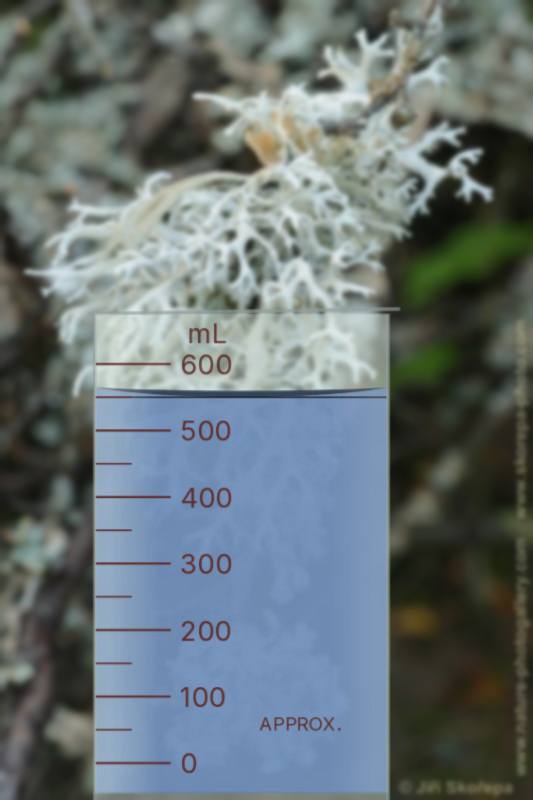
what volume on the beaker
550 mL
